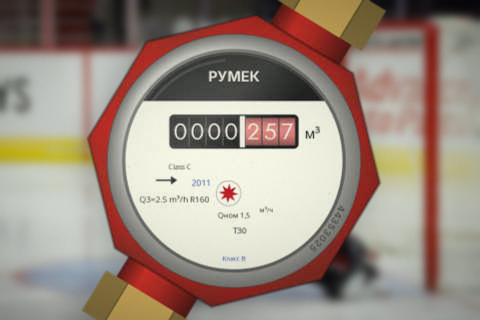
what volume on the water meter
0.257 m³
